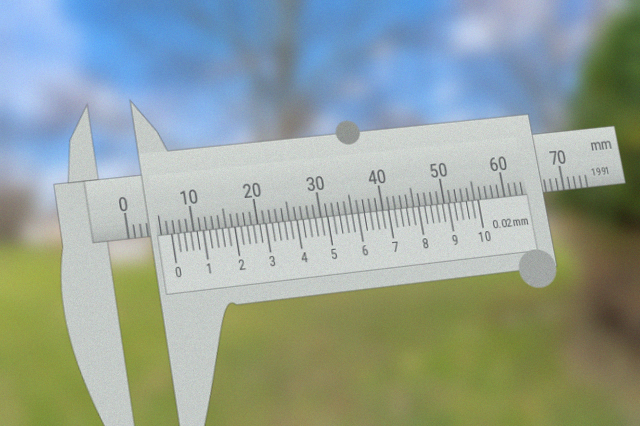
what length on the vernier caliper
6.6 mm
